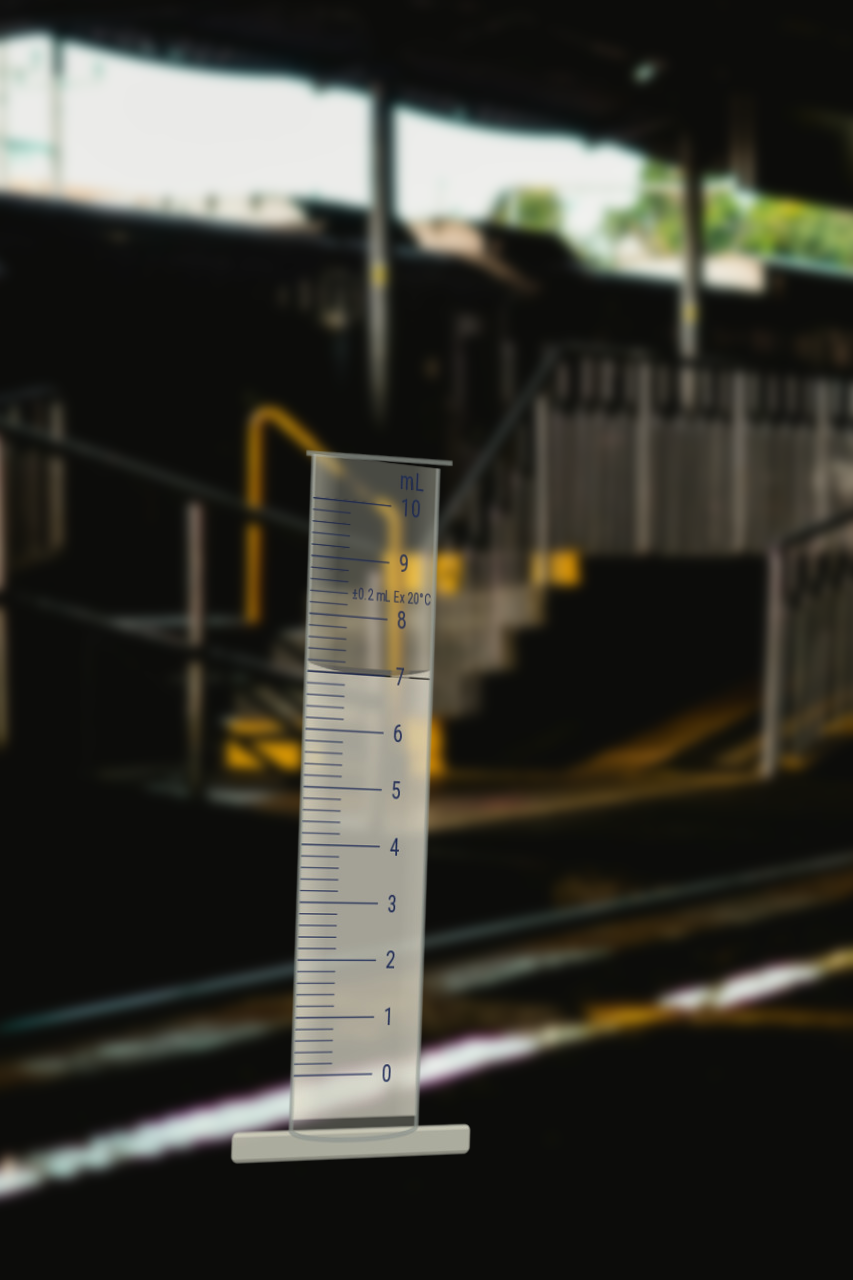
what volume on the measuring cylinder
7 mL
